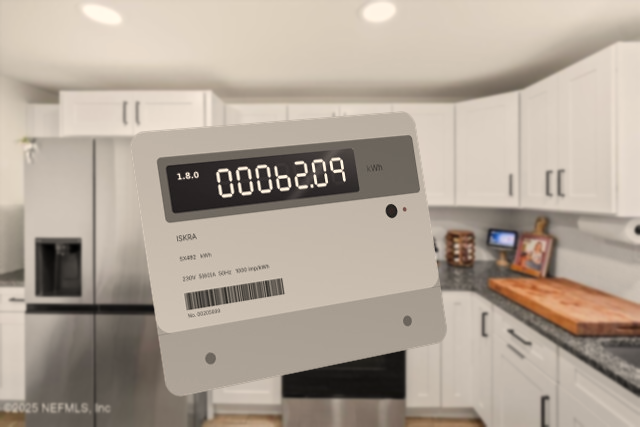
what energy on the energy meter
62.09 kWh
